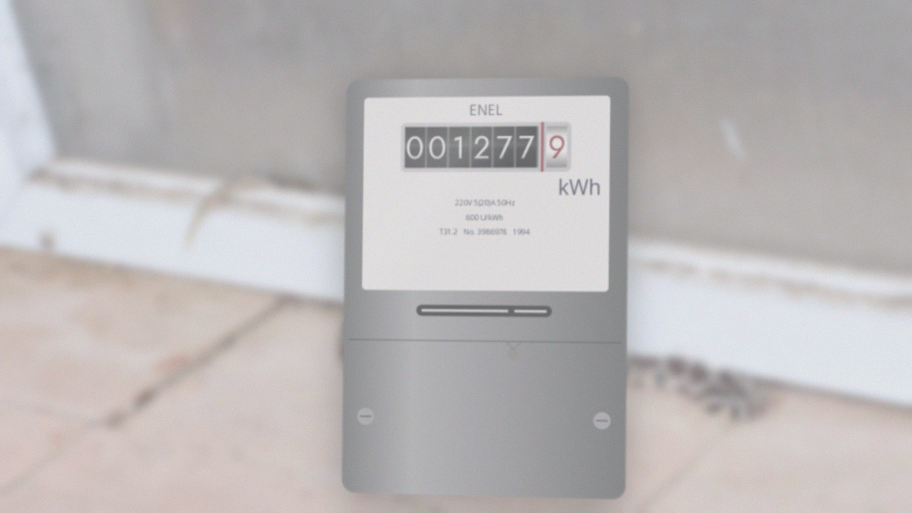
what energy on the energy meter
1277.9 kWh
